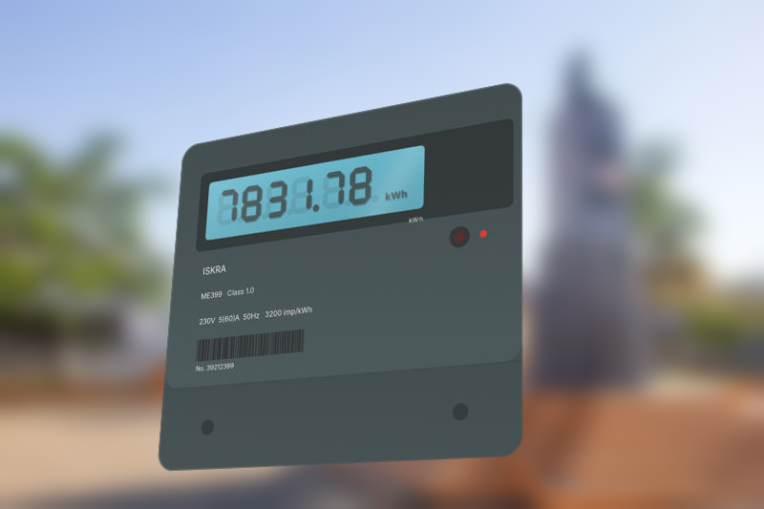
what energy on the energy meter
7831.78 kWh
